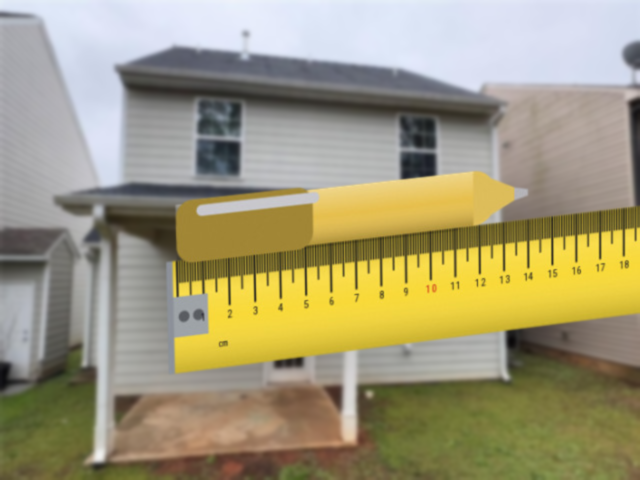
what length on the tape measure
14 cm
